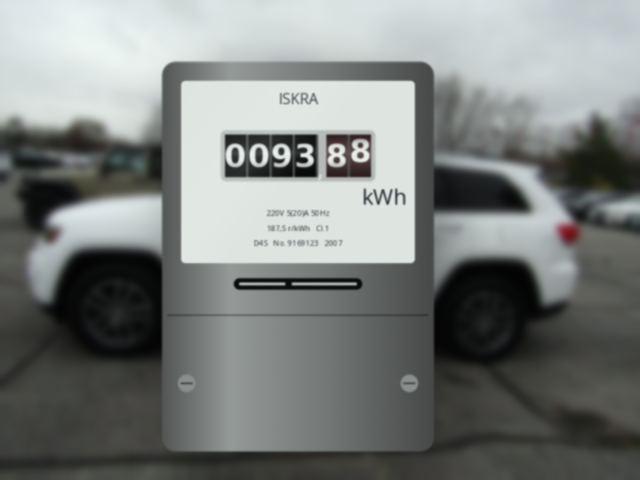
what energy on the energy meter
93.88 kWh
